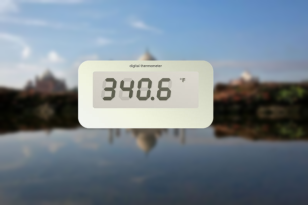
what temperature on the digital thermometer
340.6 °F
